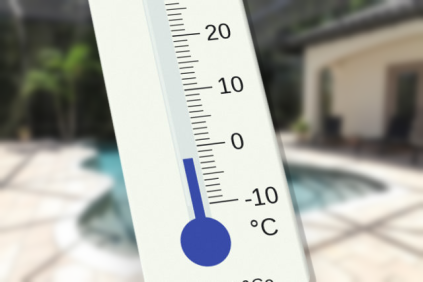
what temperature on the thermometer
-2 °C
